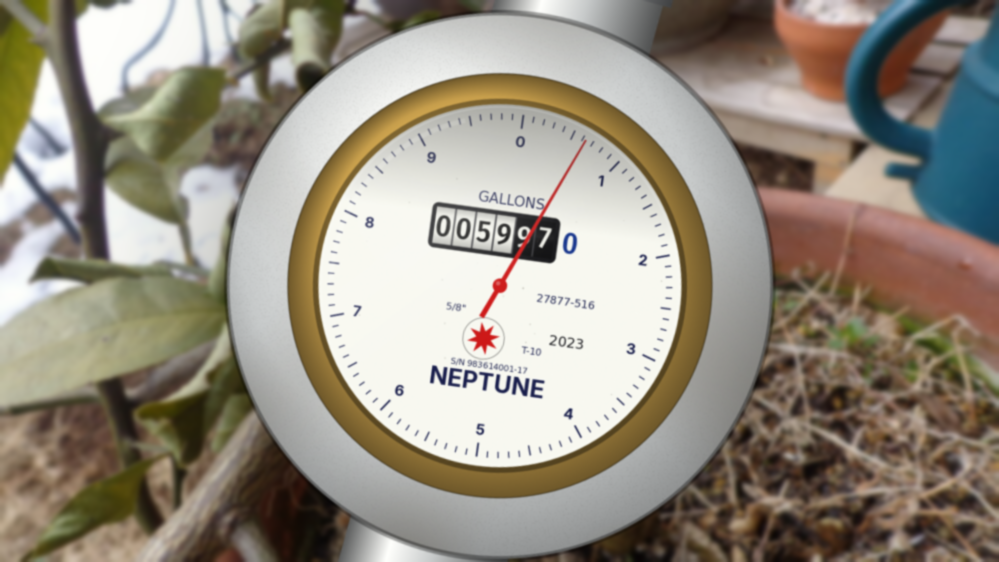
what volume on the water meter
59970.6 gal
